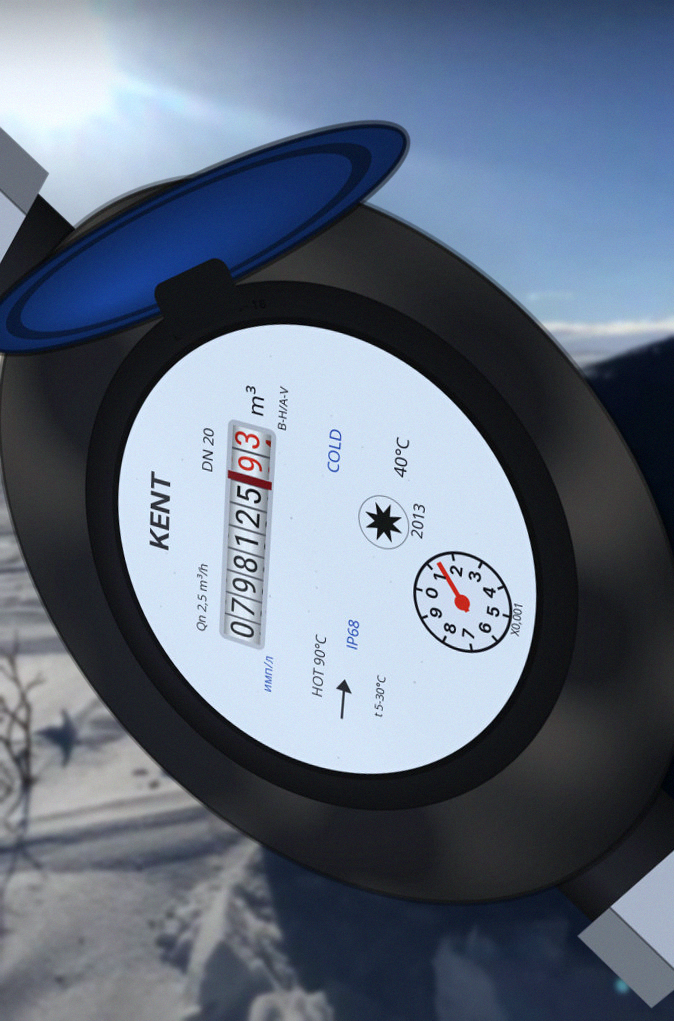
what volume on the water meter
798125.931 m³
